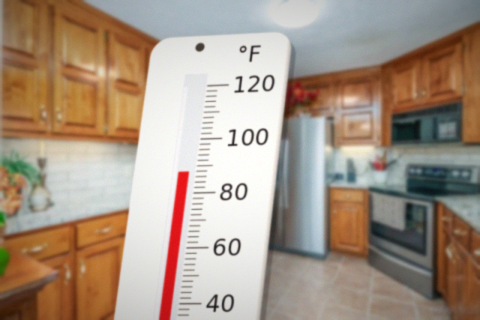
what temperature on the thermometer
88 °F
